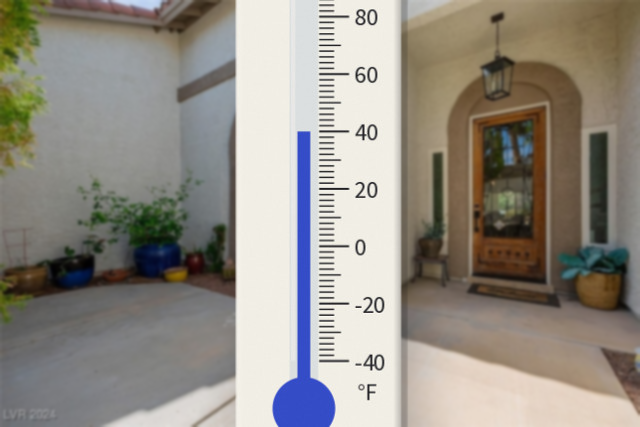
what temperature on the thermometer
40 °F
